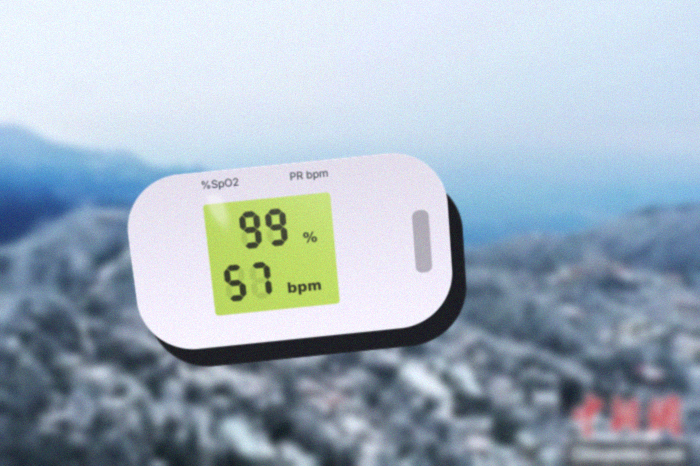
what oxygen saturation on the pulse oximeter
99 %
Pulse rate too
57 bpm
